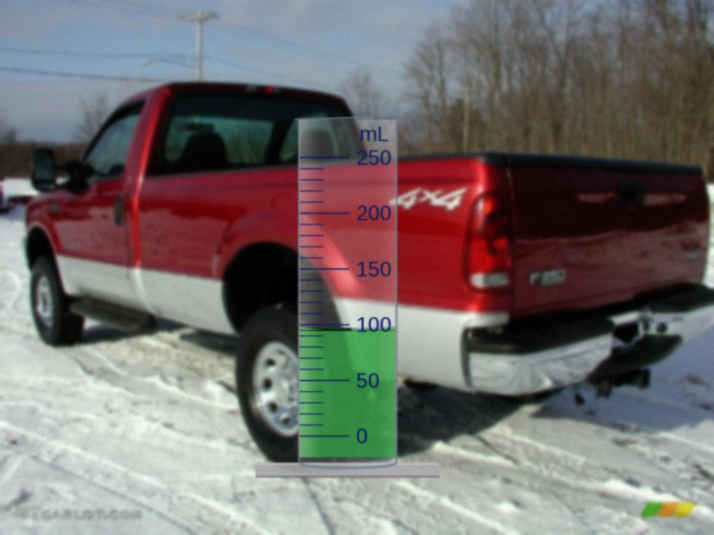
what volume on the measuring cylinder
95 mL
